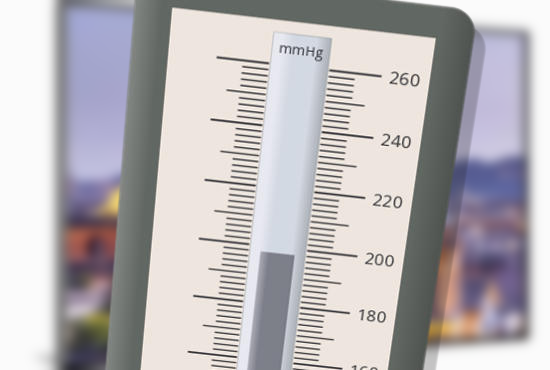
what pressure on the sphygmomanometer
198 mmHg
